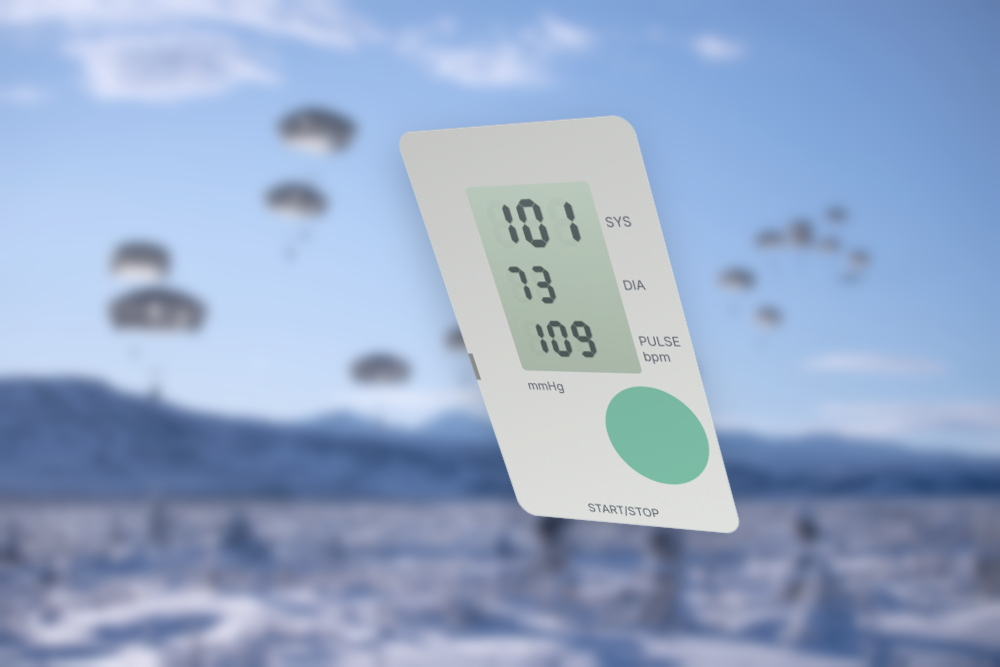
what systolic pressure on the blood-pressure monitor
101 mmHg
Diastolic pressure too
73 mmHg
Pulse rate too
109 bpm
